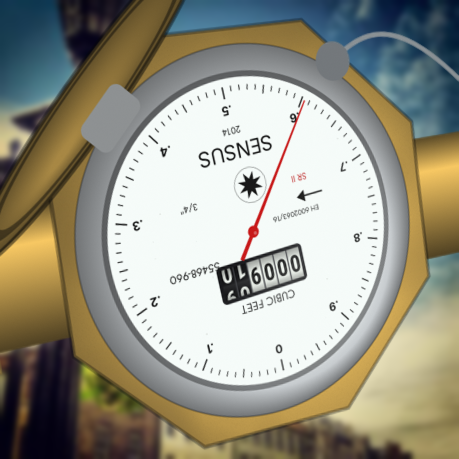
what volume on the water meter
909.60 ft³
